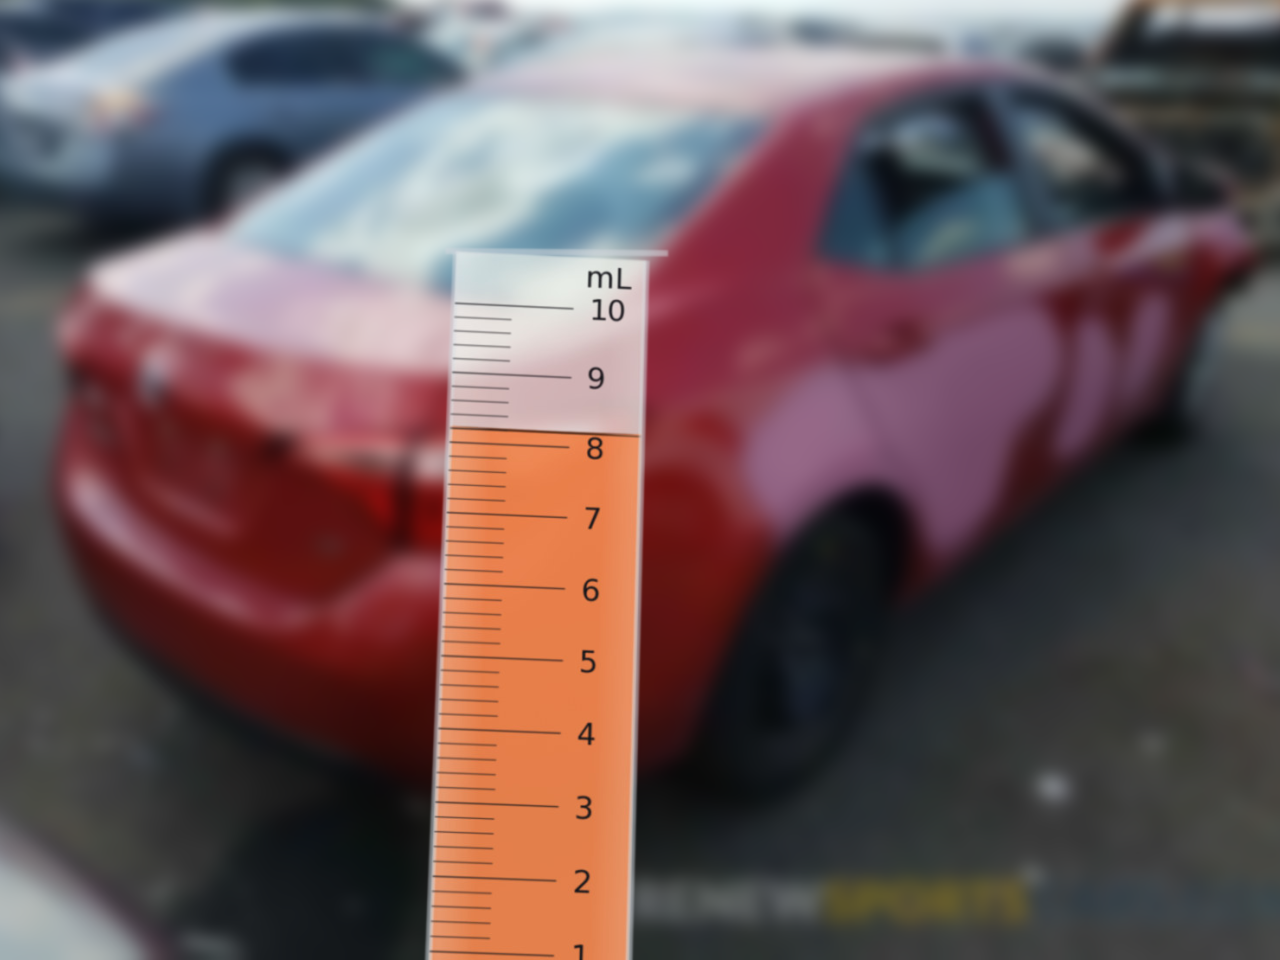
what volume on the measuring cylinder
8.2 mL
